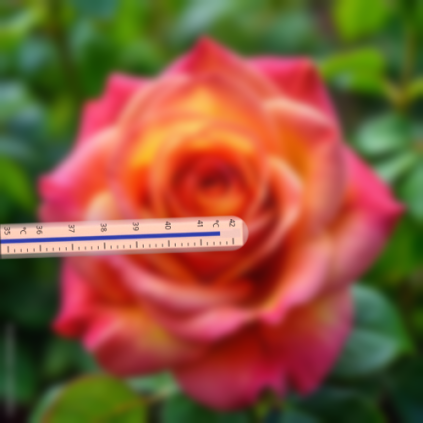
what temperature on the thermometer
41.6 °C
